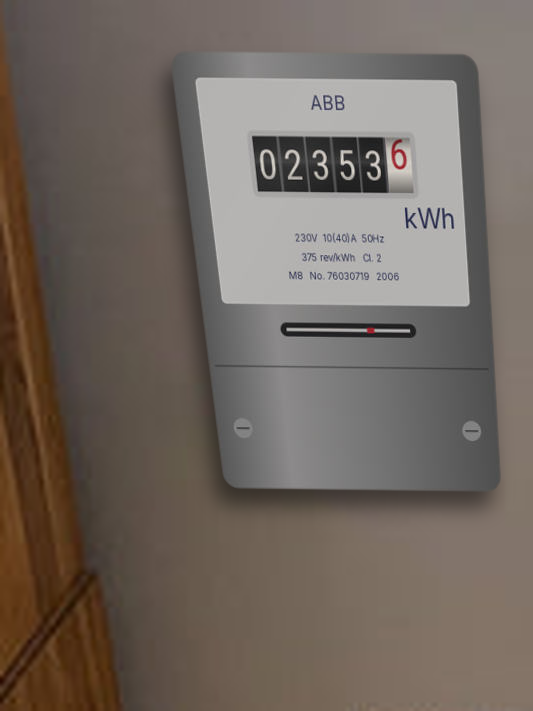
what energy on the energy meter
2353.6 kWh
